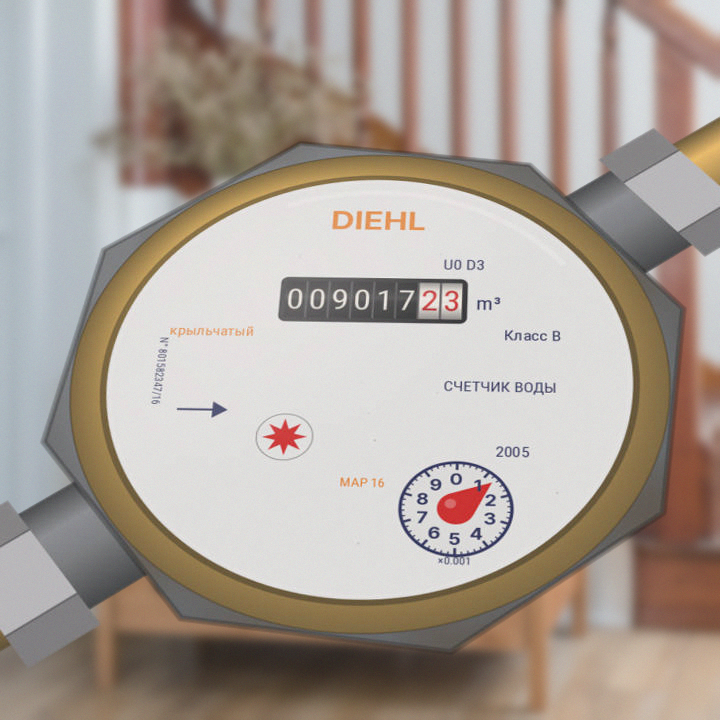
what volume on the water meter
9017.231 m³
